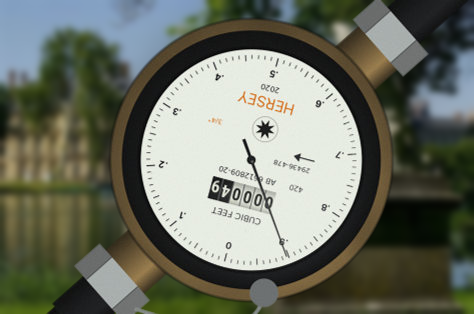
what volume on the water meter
48.90 ft³
